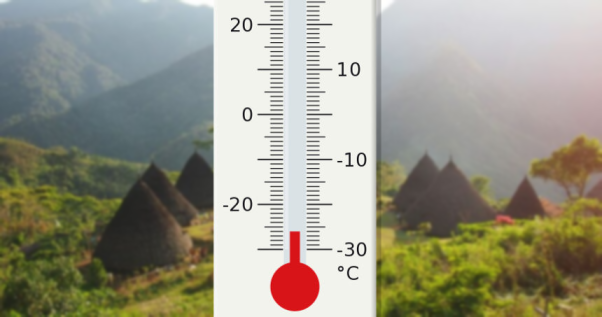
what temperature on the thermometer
-26 °C
